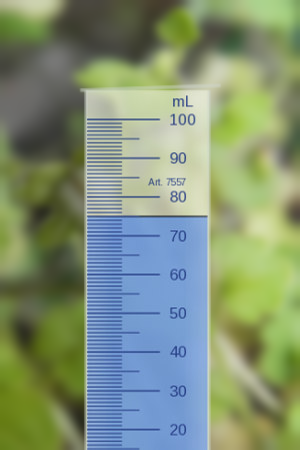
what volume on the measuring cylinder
75 mL
